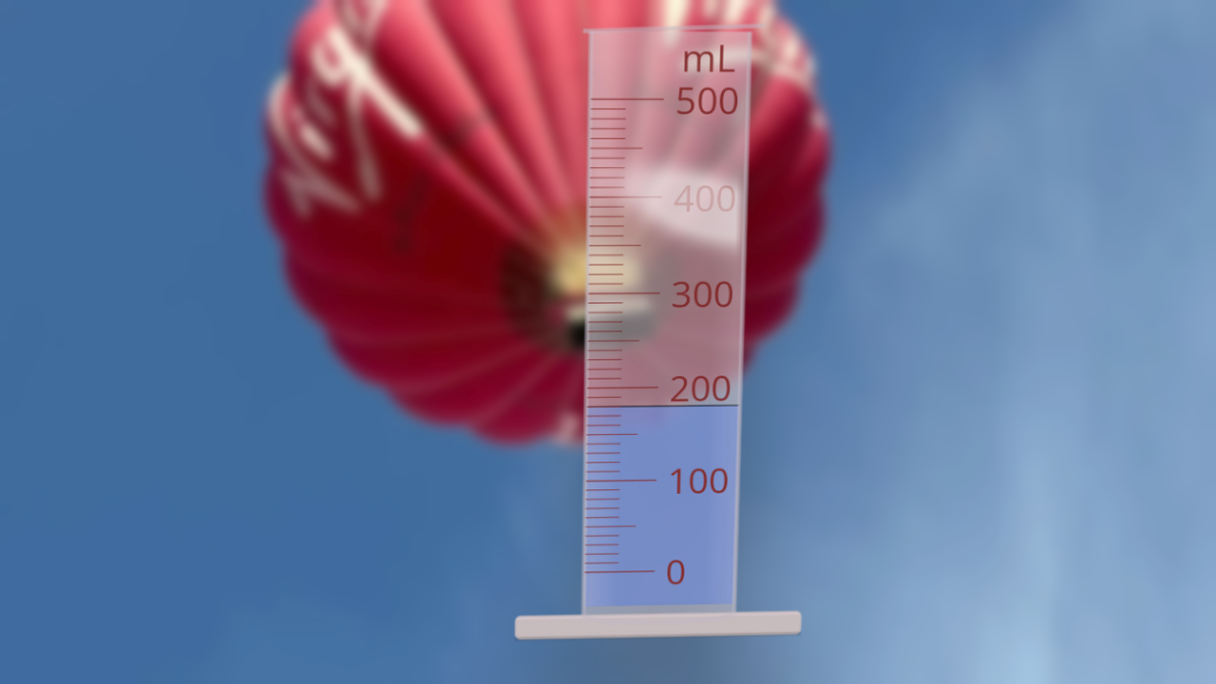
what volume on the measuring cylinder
180 mL
